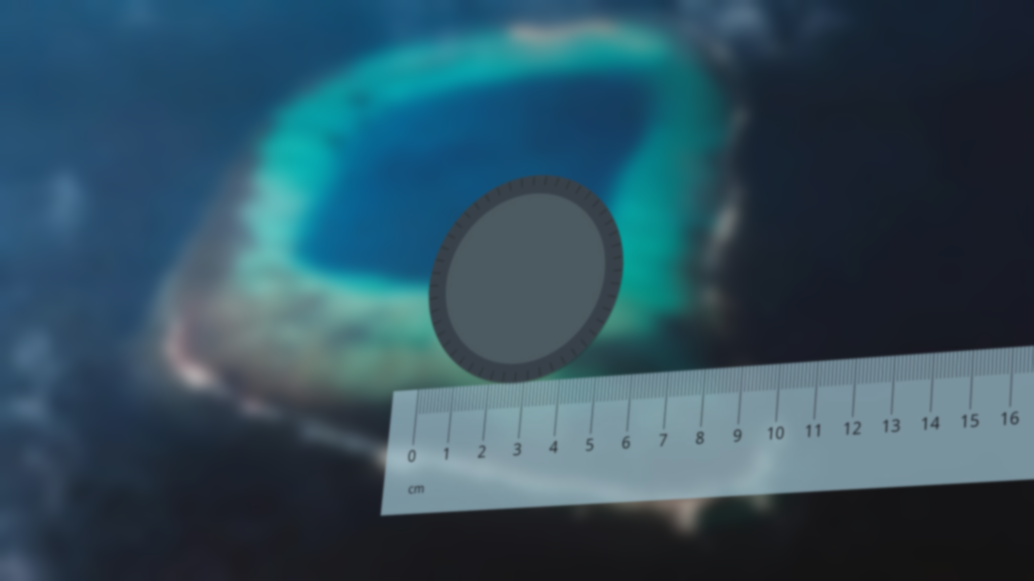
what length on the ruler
5.5 cm
